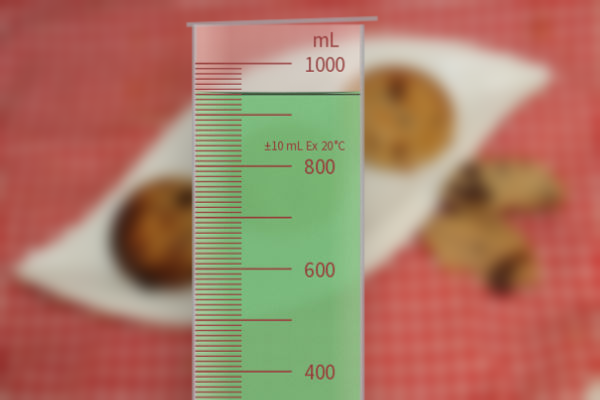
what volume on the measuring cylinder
940 mL
